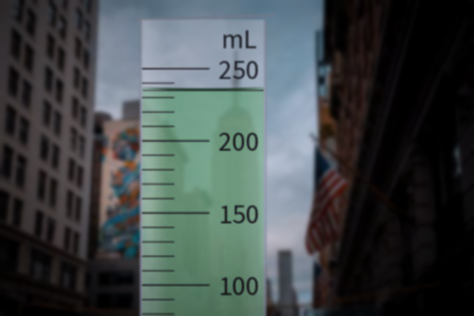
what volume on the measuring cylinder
235 mL
